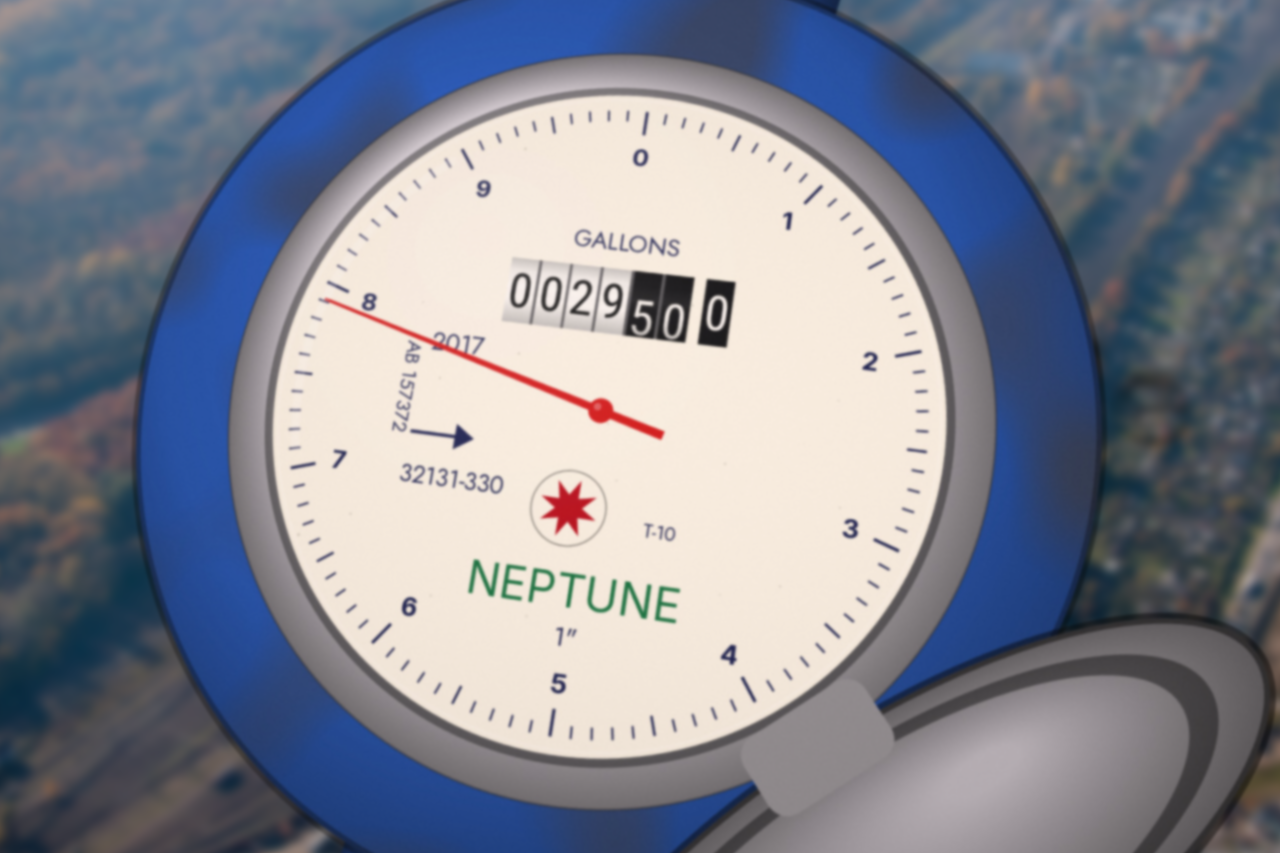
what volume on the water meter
29497.9 gal
